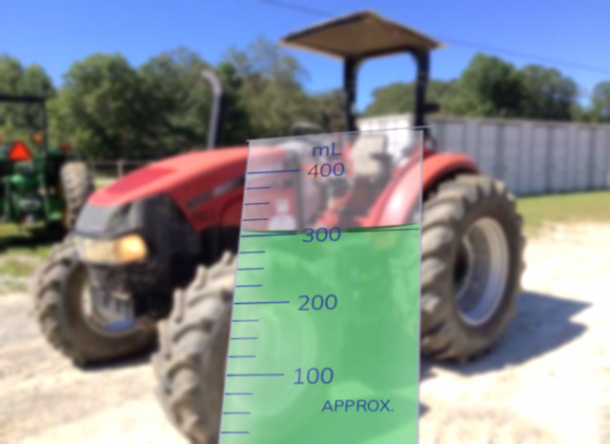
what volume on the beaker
300 mL
